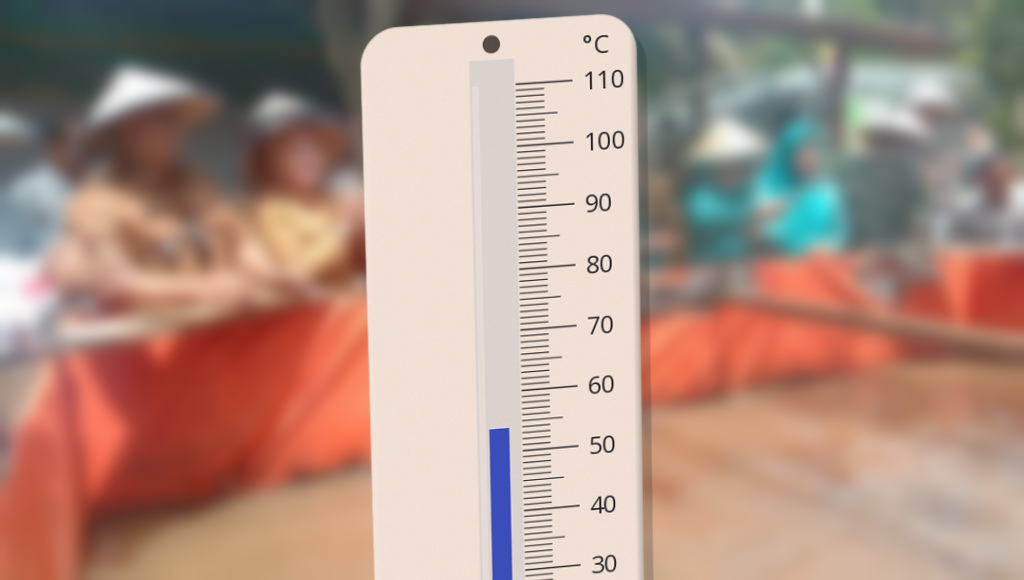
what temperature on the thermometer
54 °C
